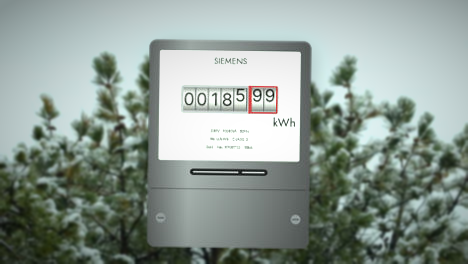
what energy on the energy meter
185.99 kWh
